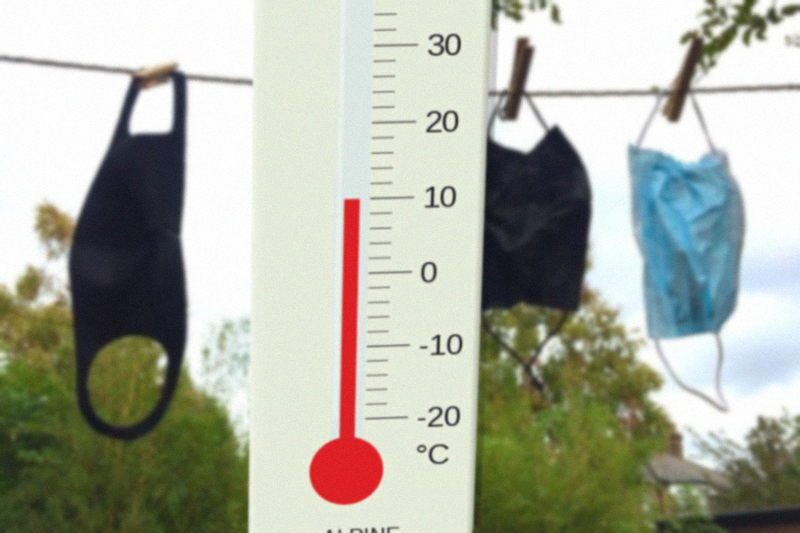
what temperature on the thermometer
10 °C
